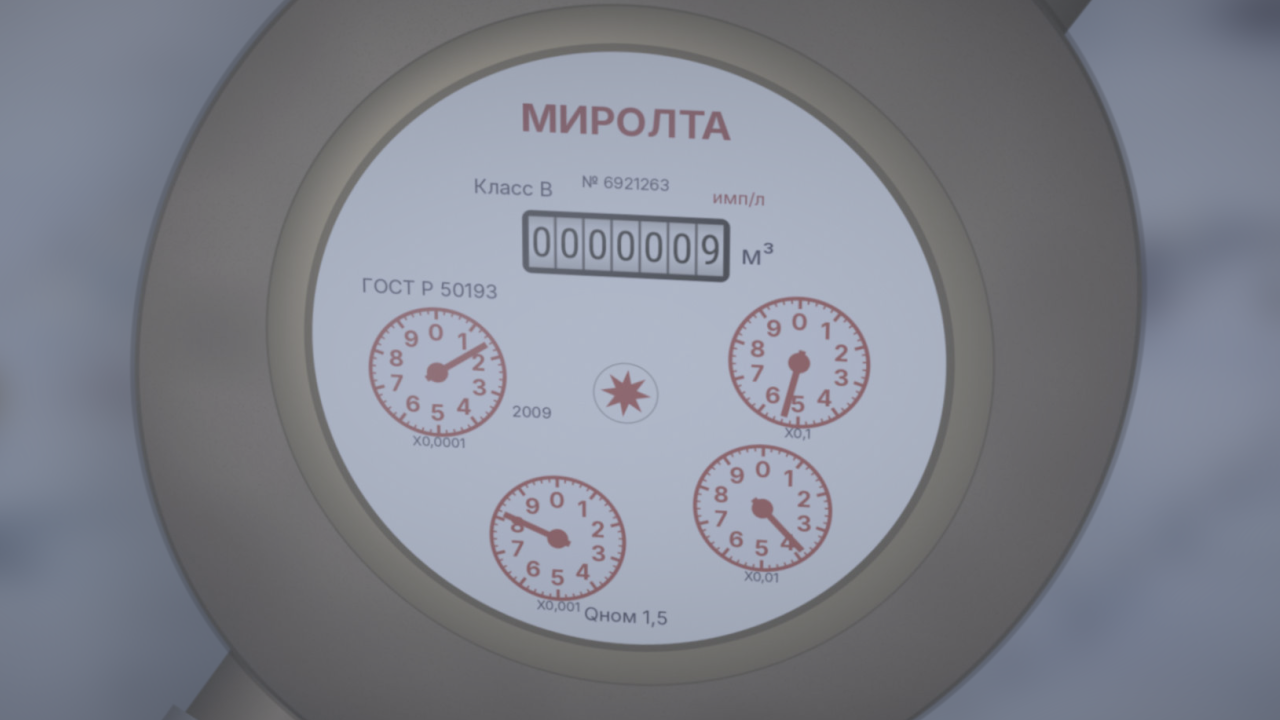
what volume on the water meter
9.5381 m³
